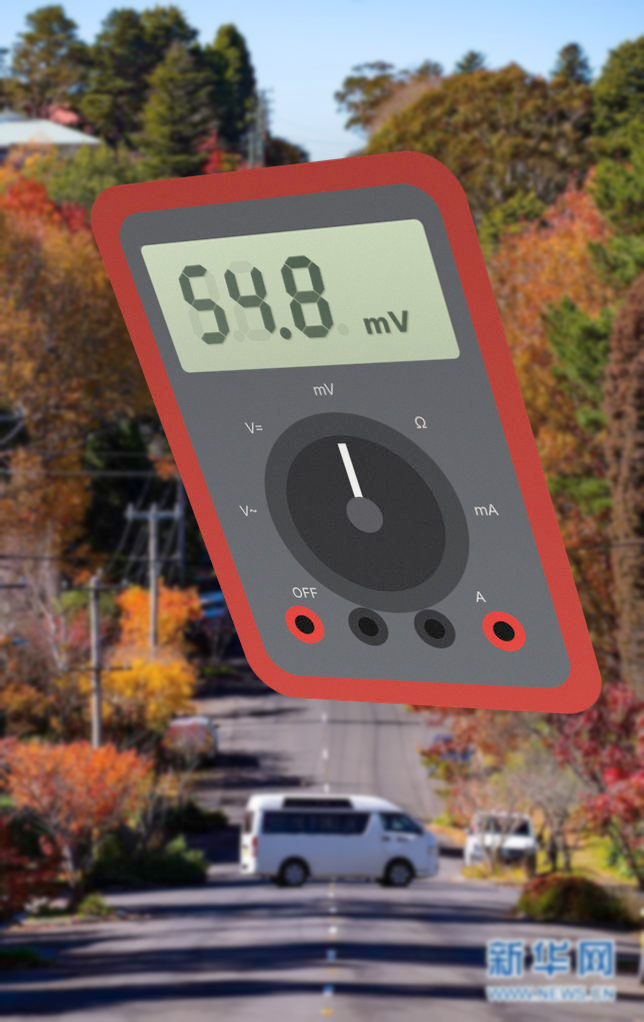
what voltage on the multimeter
54.8 mV
